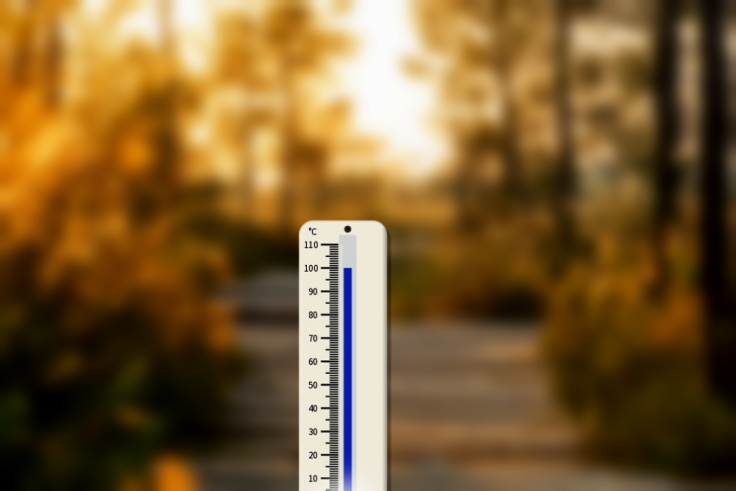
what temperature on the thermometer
100 °C
